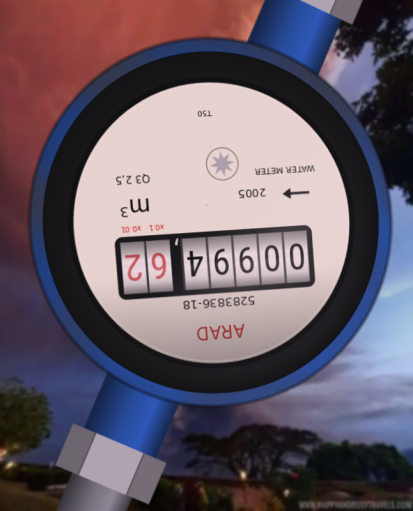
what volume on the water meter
994.62 m³
